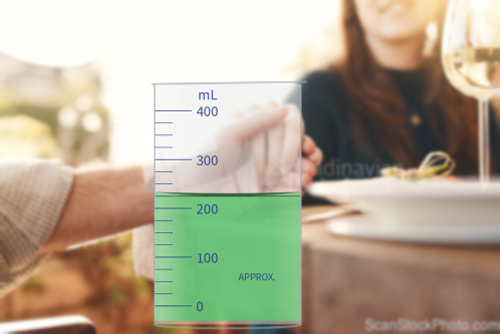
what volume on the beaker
225 mL
